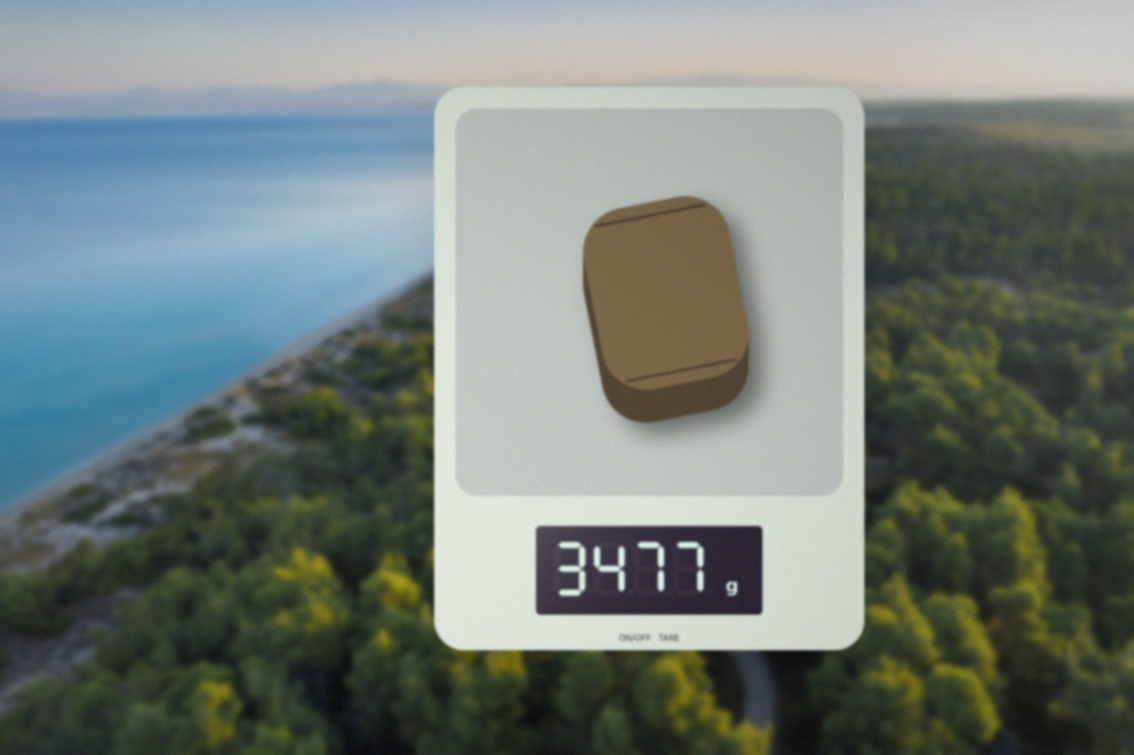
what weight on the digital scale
3477 g
